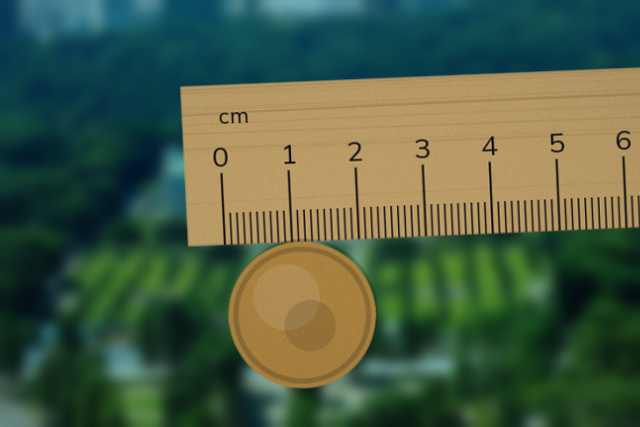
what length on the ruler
2.2 cm
